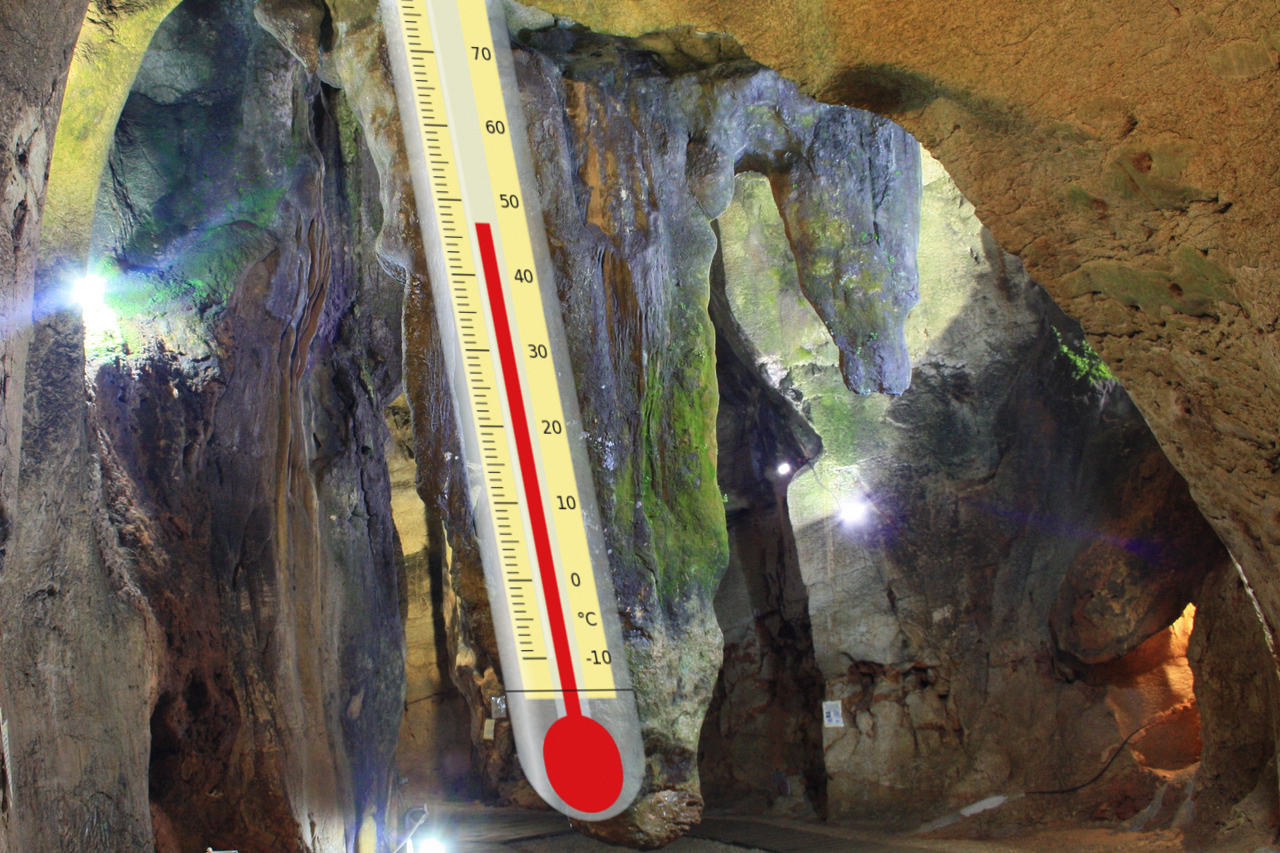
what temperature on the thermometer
47 °C
